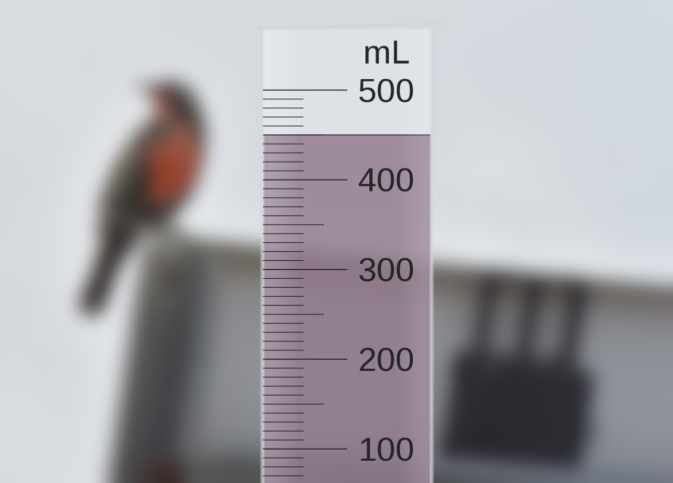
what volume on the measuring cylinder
450 mL
